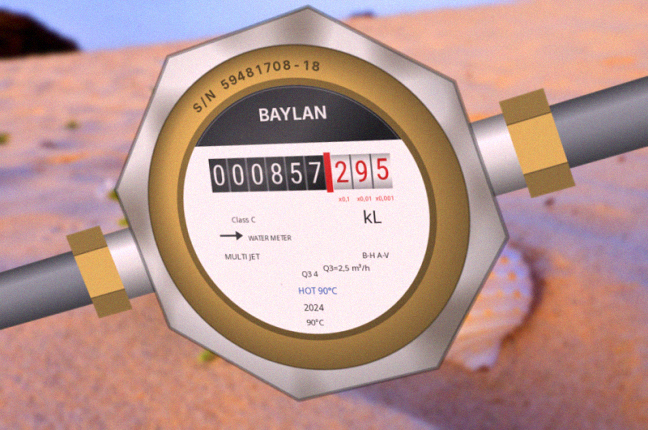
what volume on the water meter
857.295 kL
